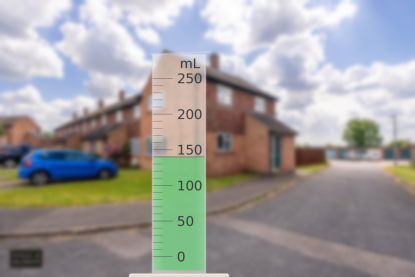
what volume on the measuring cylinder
140 mL
